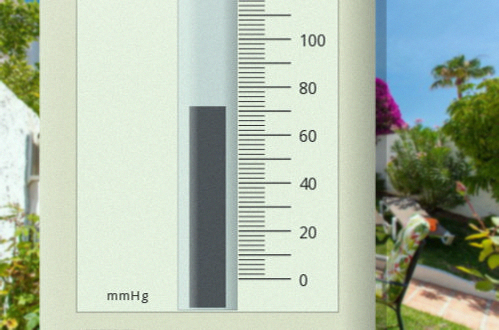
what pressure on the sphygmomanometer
72 mmHg
